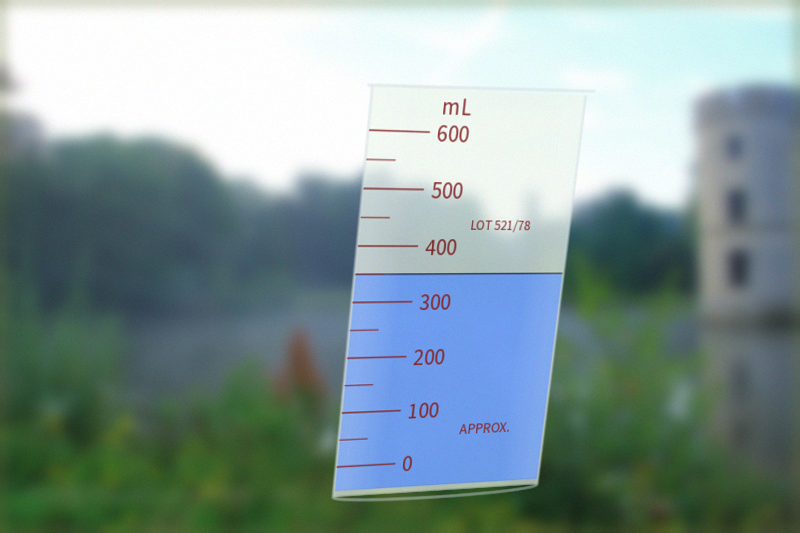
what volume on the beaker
350 mL
